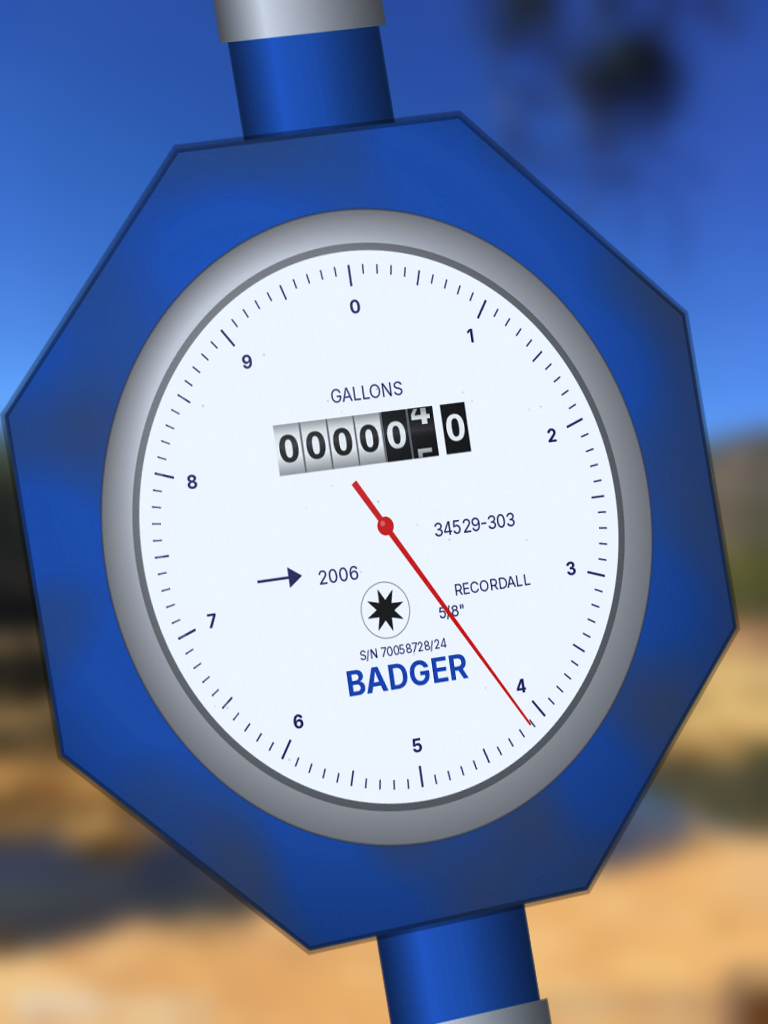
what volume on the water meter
44.1 gal
